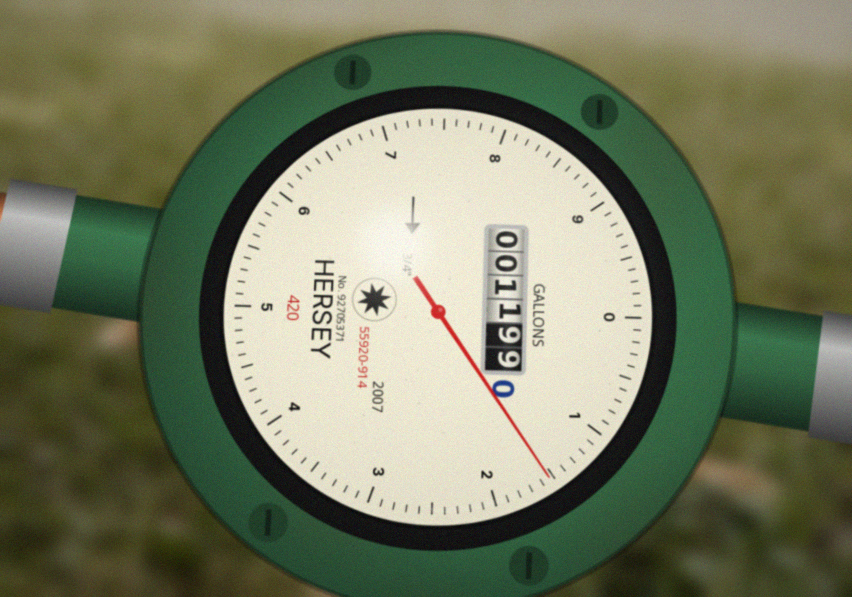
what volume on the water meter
11991.5 gal
